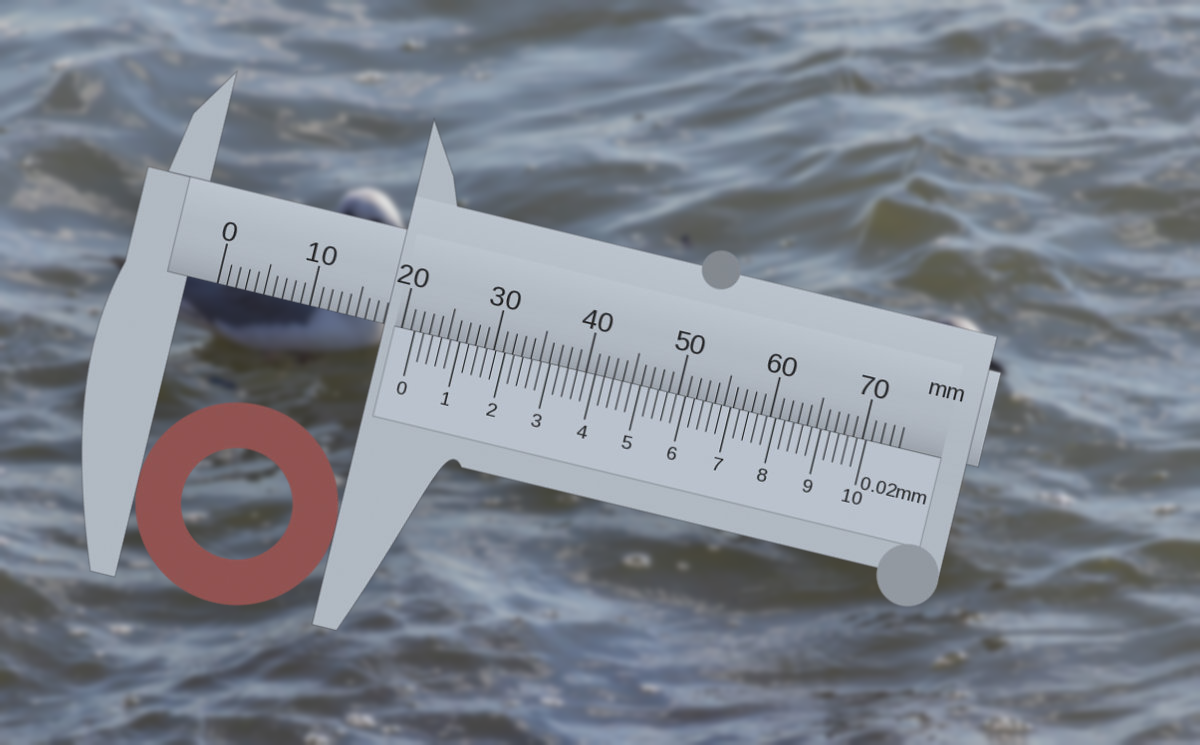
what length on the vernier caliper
21.4 mm
